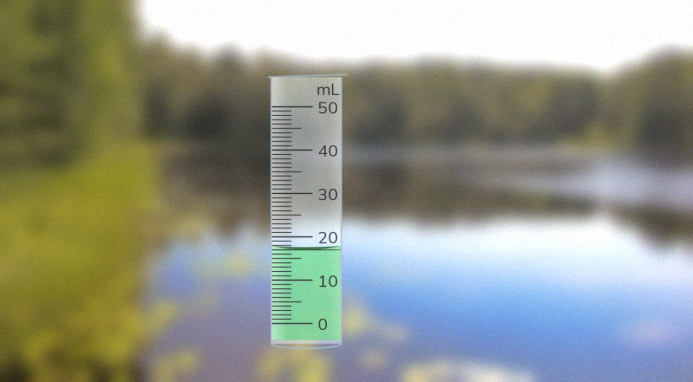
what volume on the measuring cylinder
17 mL
